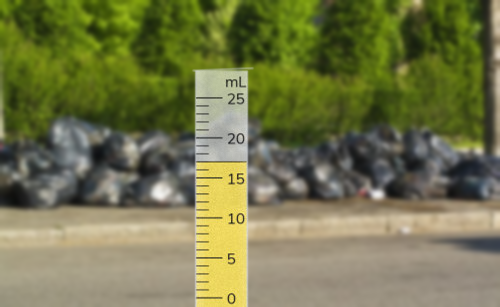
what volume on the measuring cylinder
17 mL
